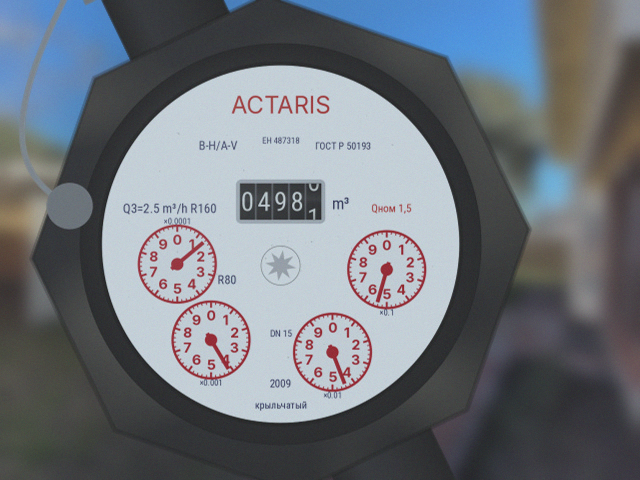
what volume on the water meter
4980.5441 m³
